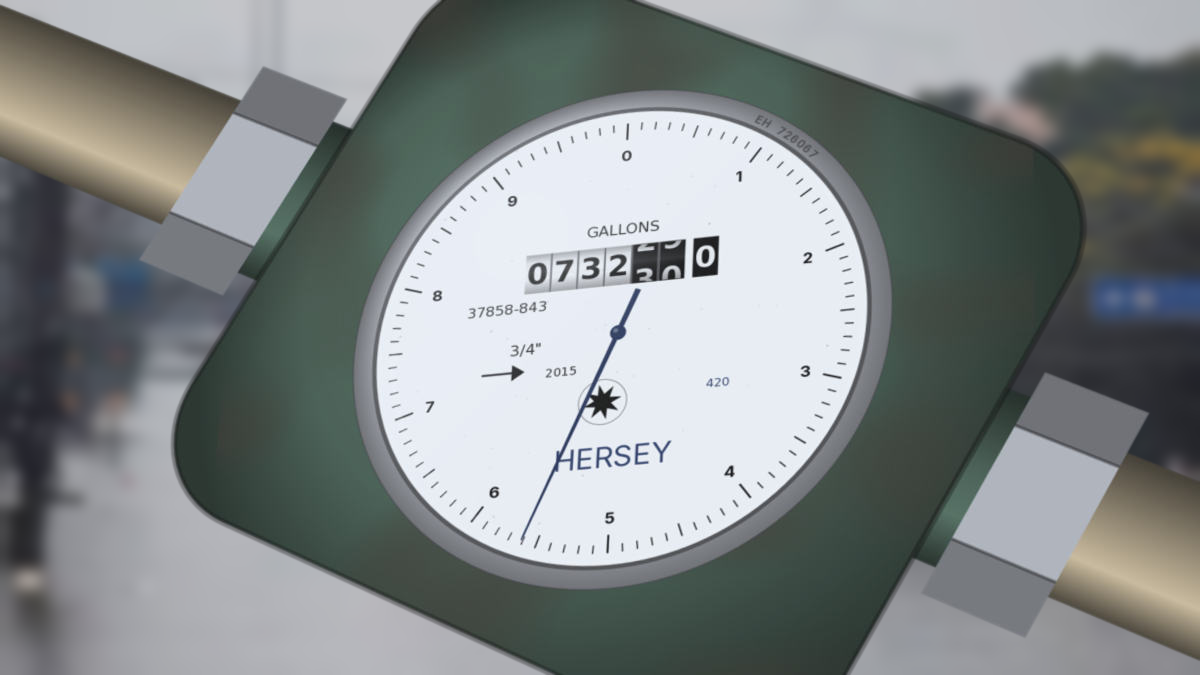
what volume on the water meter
732295.6 gal
